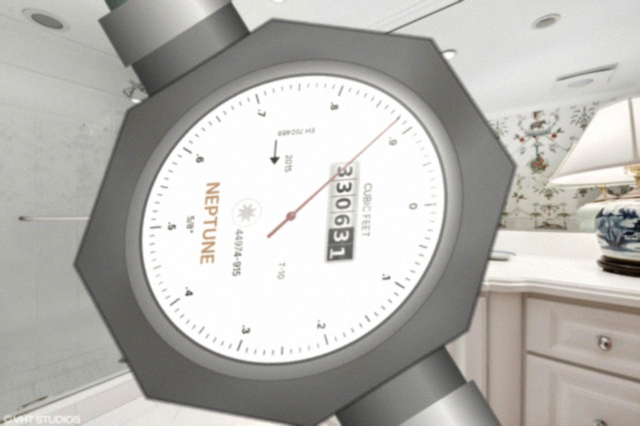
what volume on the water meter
330630.88 ft³
